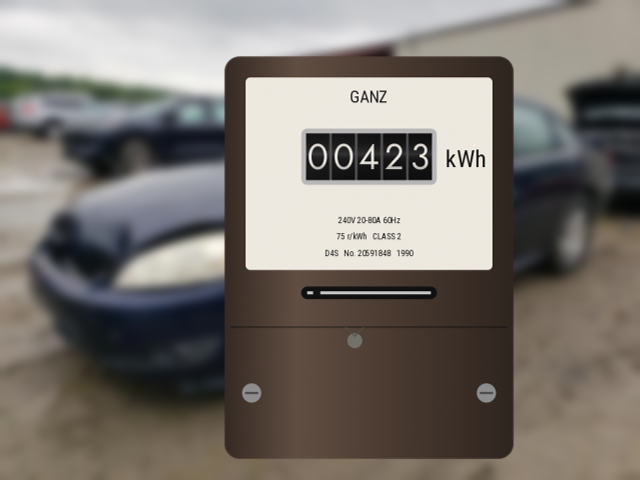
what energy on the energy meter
423 kWh
